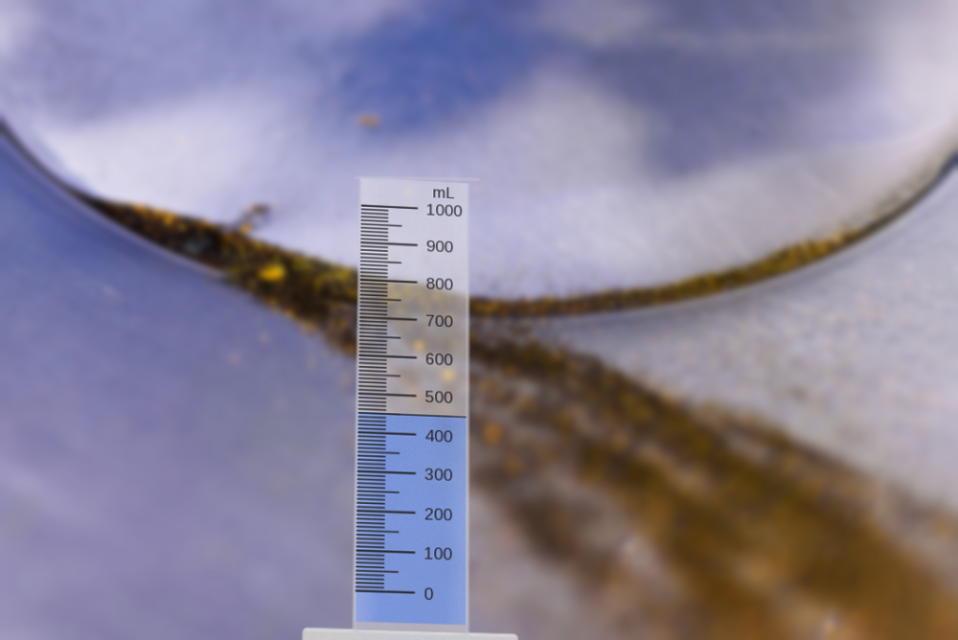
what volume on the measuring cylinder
450 mL
